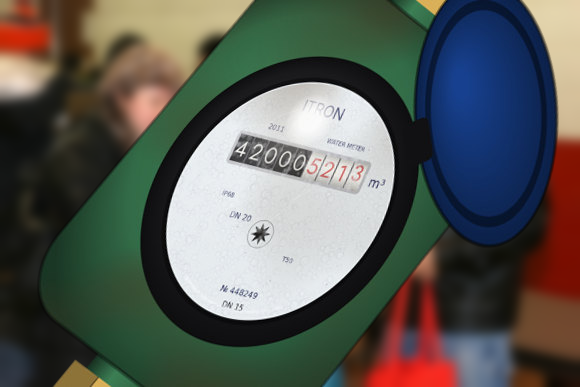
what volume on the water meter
42000.5213 m³
